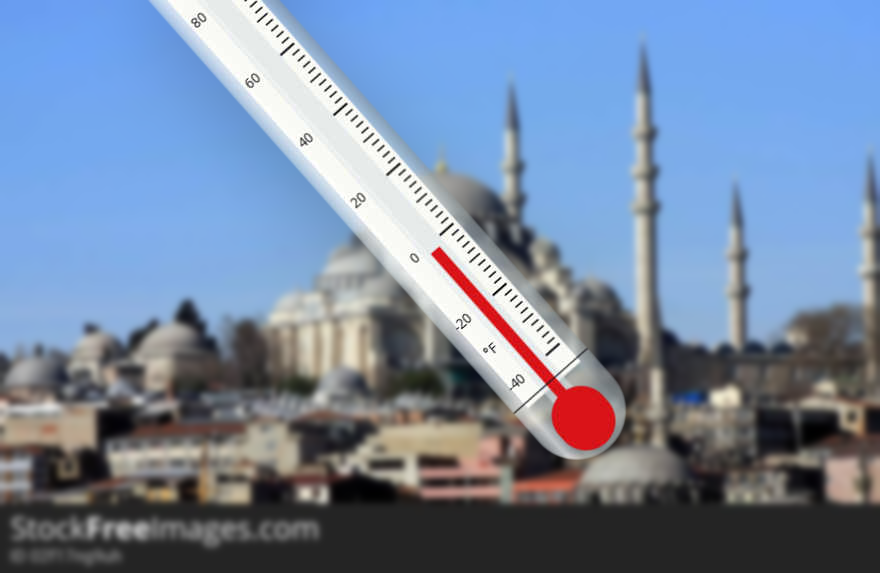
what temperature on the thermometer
-2 °F
